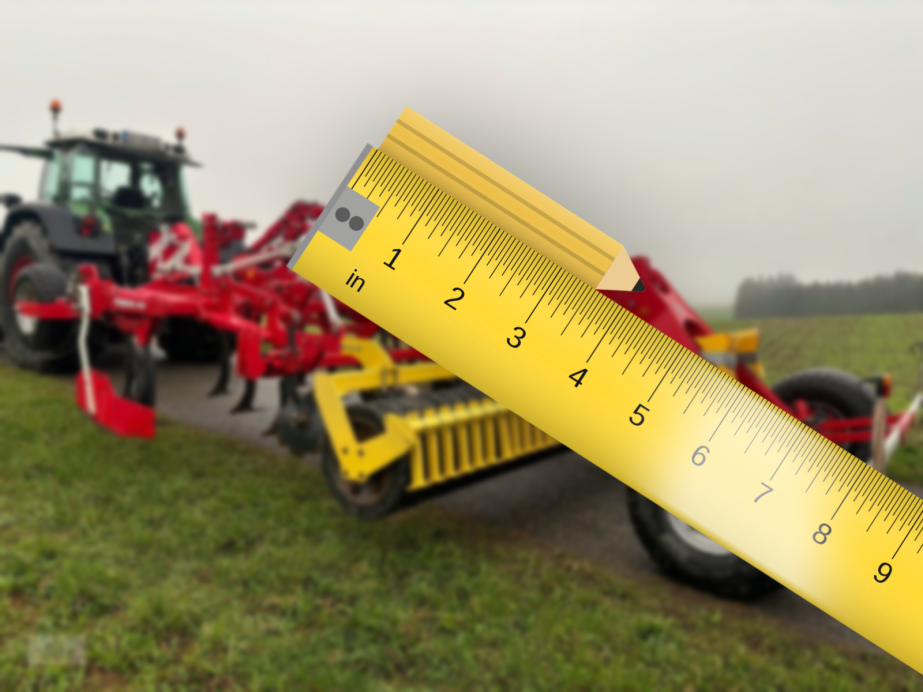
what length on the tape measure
4.125 in
